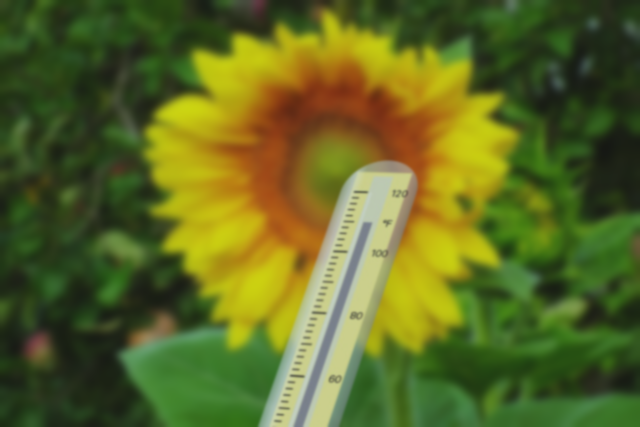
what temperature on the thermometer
110 °F
